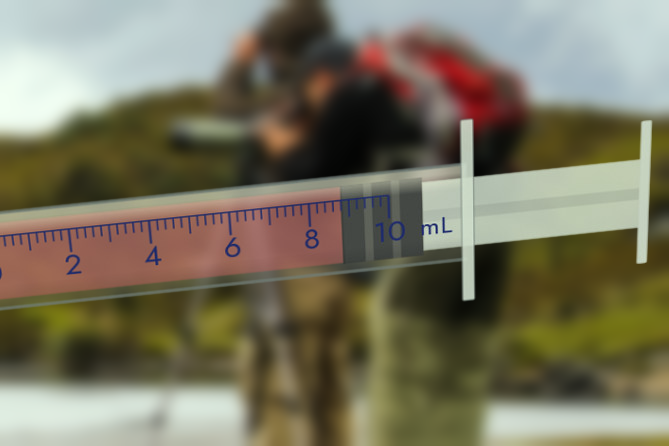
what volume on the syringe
8.8 mL
